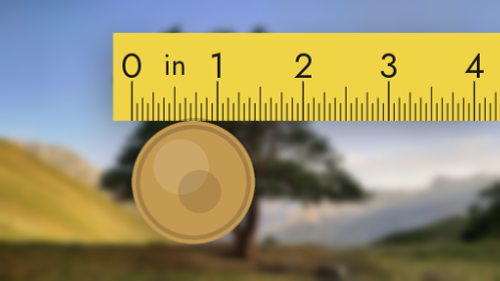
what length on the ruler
1.4375 in
